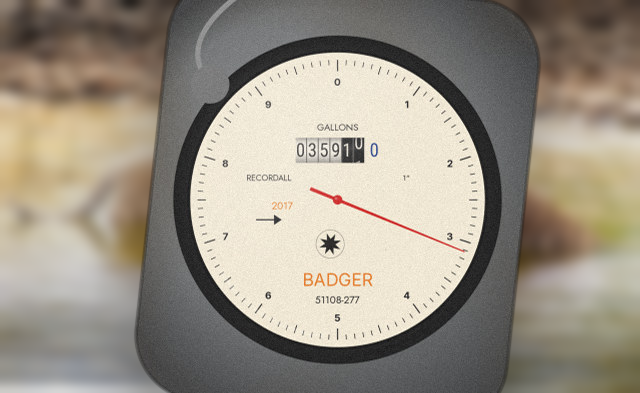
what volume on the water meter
359103.1 gal
